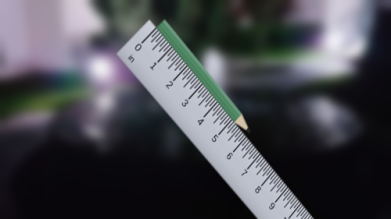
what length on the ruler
6 in
